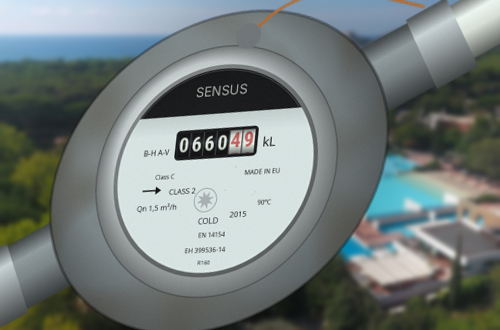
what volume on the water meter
660.49 kL
